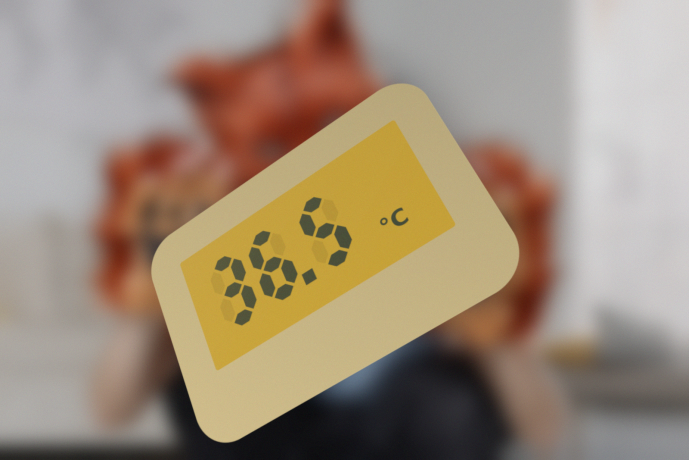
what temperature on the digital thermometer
36.5 °C
